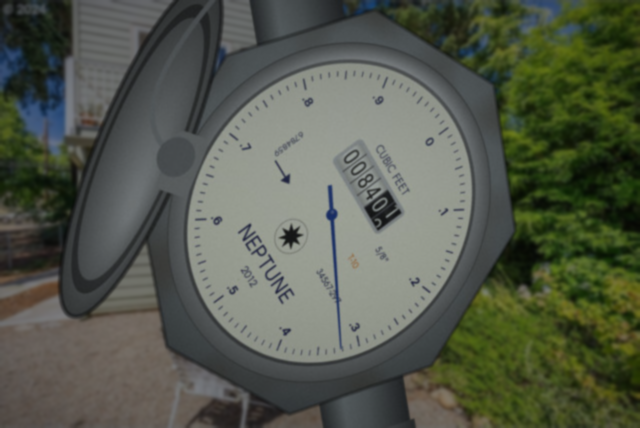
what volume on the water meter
8401.32 ft³
